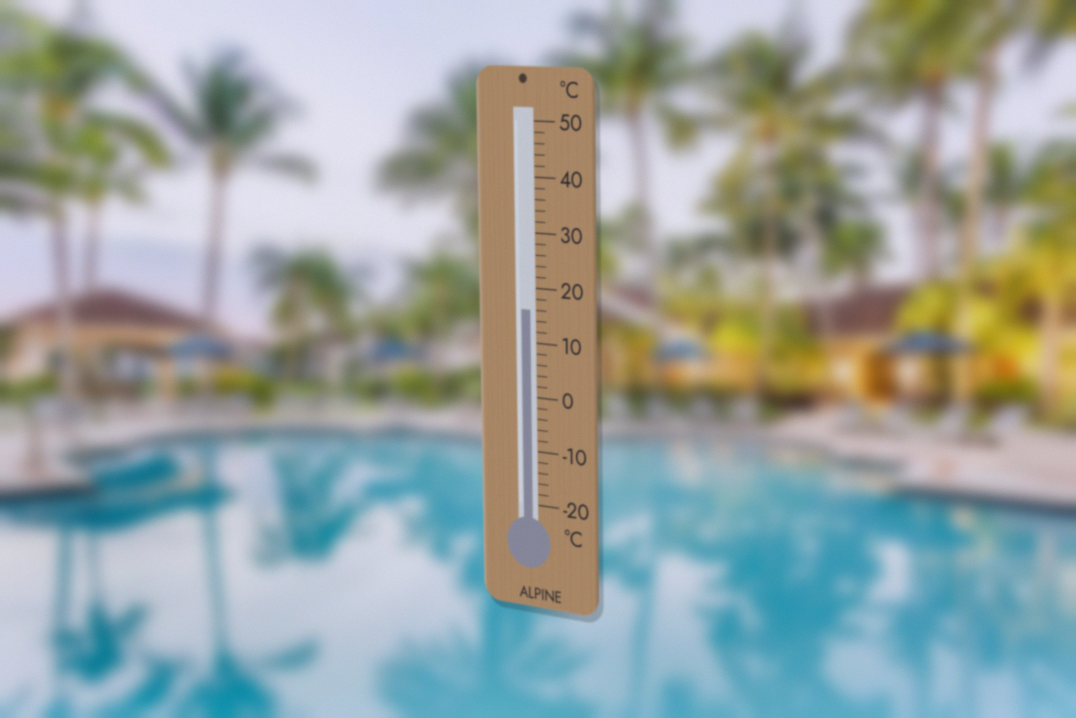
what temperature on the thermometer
16 °C
